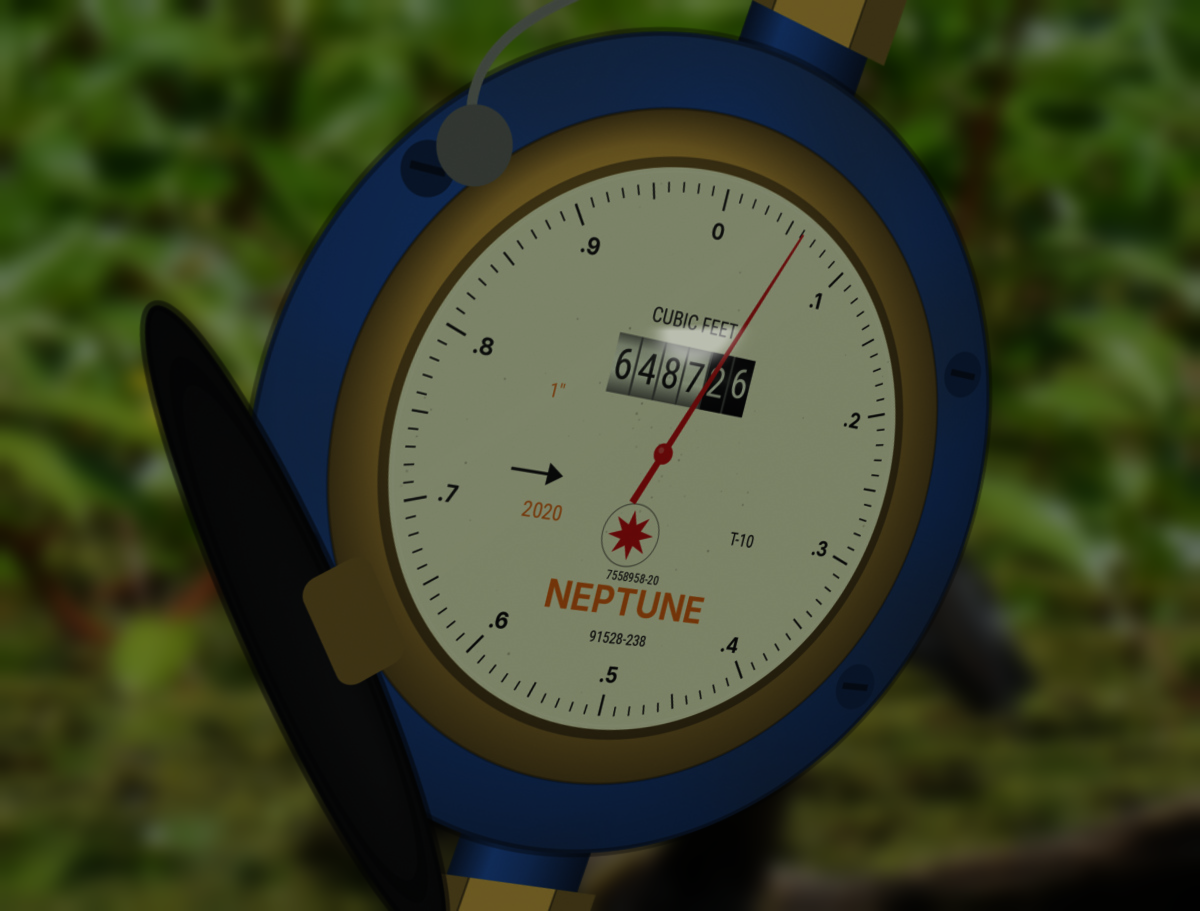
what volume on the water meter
648726.06 ft³
